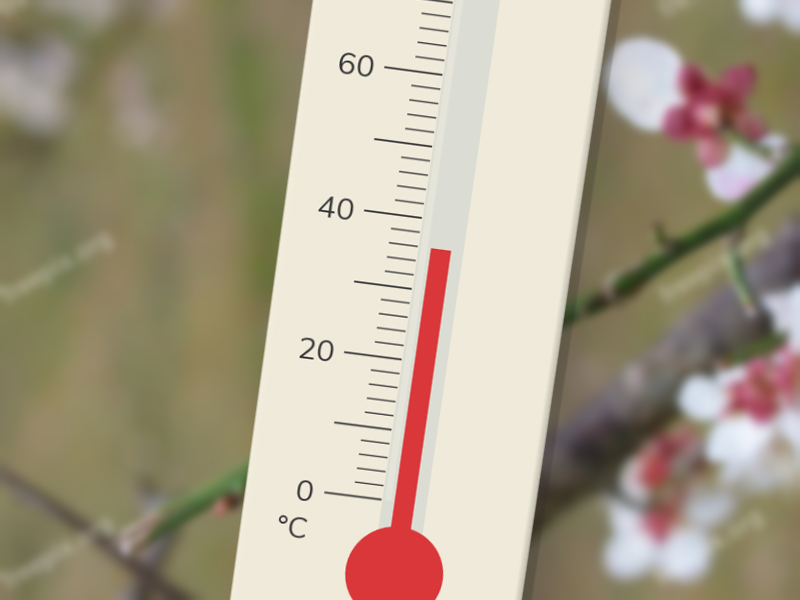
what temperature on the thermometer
36 °C
